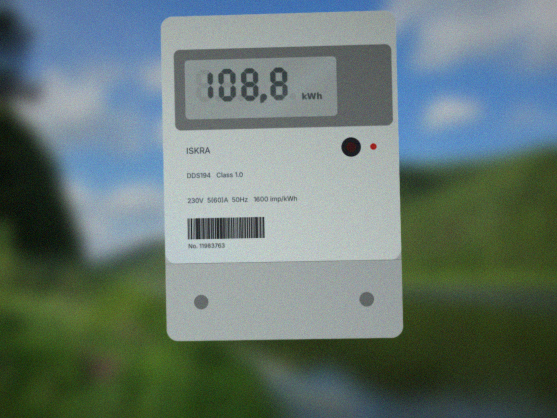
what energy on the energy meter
108.8 kWh
